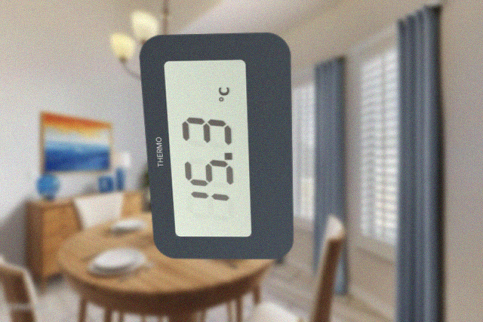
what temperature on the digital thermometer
15.3 °C
